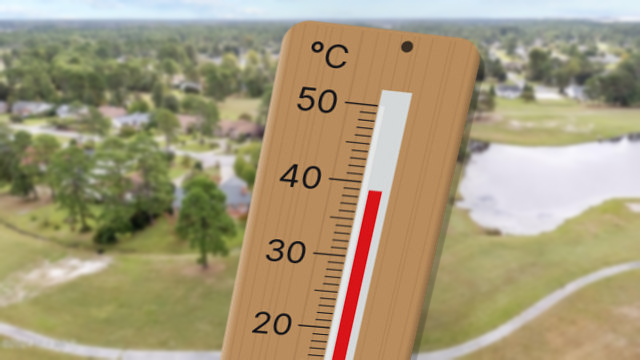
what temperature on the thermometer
39 °C
